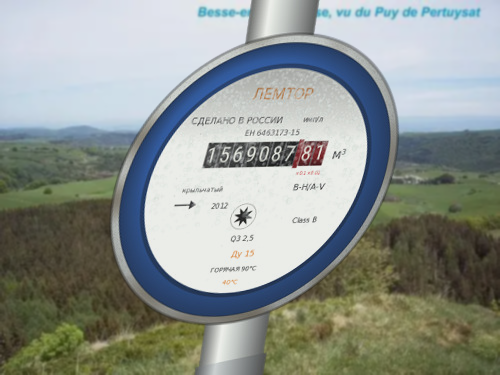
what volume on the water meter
1569087.81 m³
